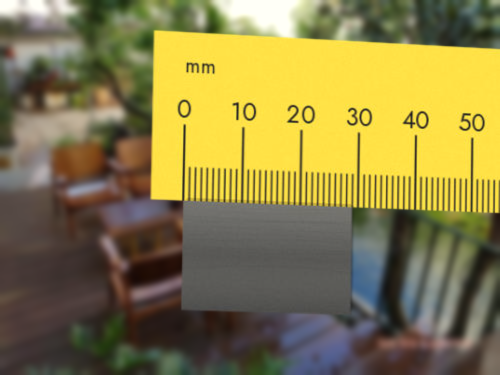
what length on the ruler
29 mm
